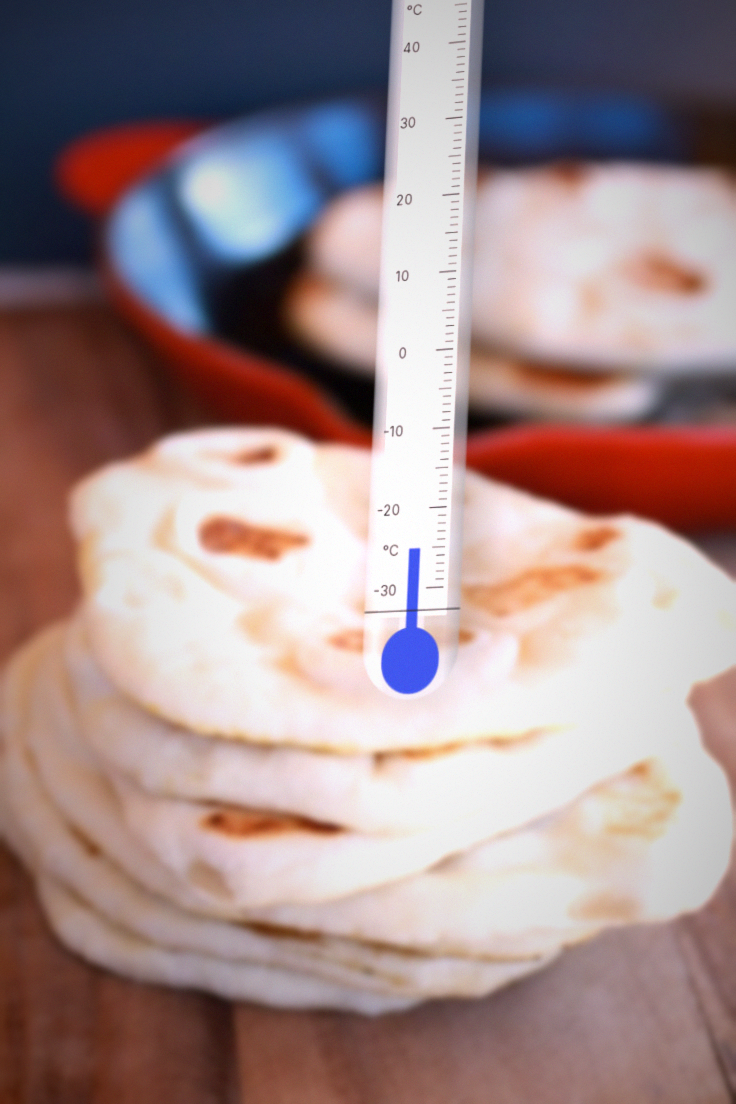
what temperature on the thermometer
-25 °C
